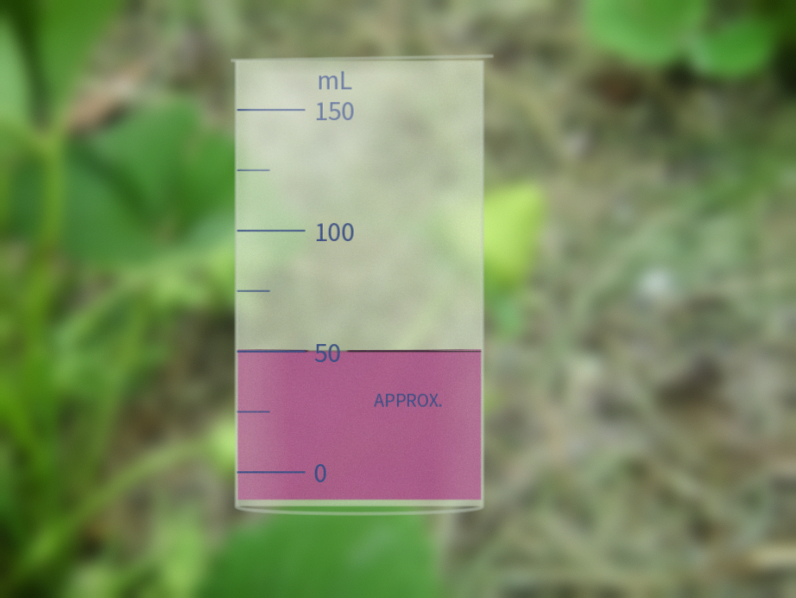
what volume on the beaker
50 mL
